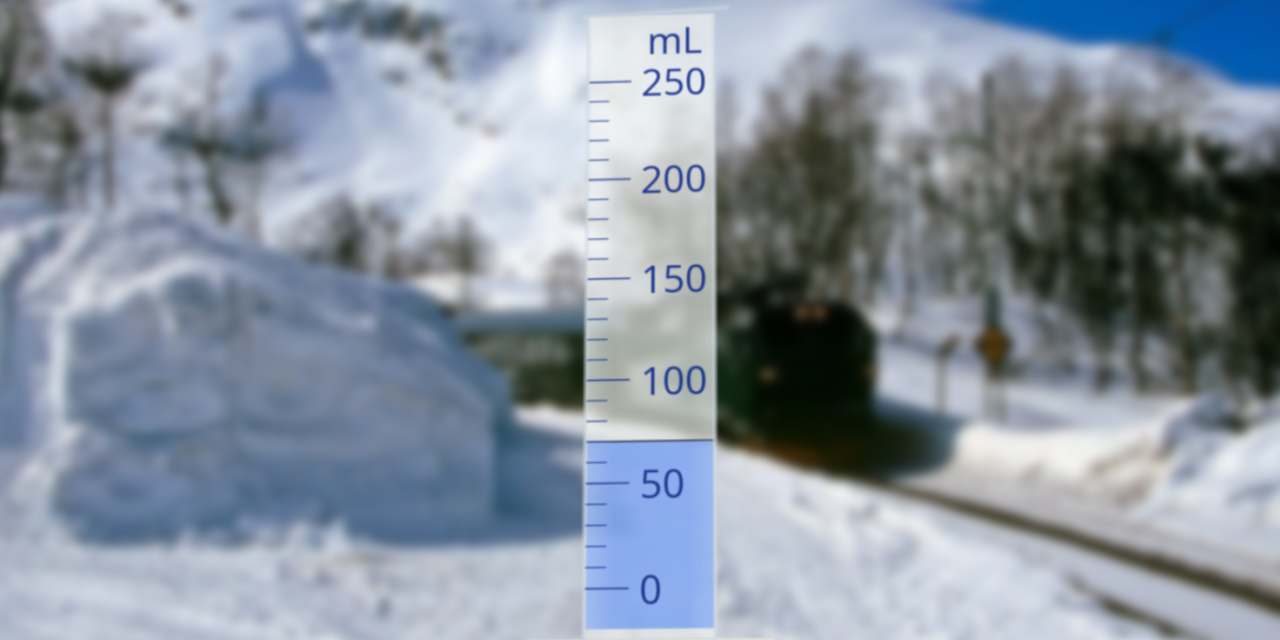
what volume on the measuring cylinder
70 mL
